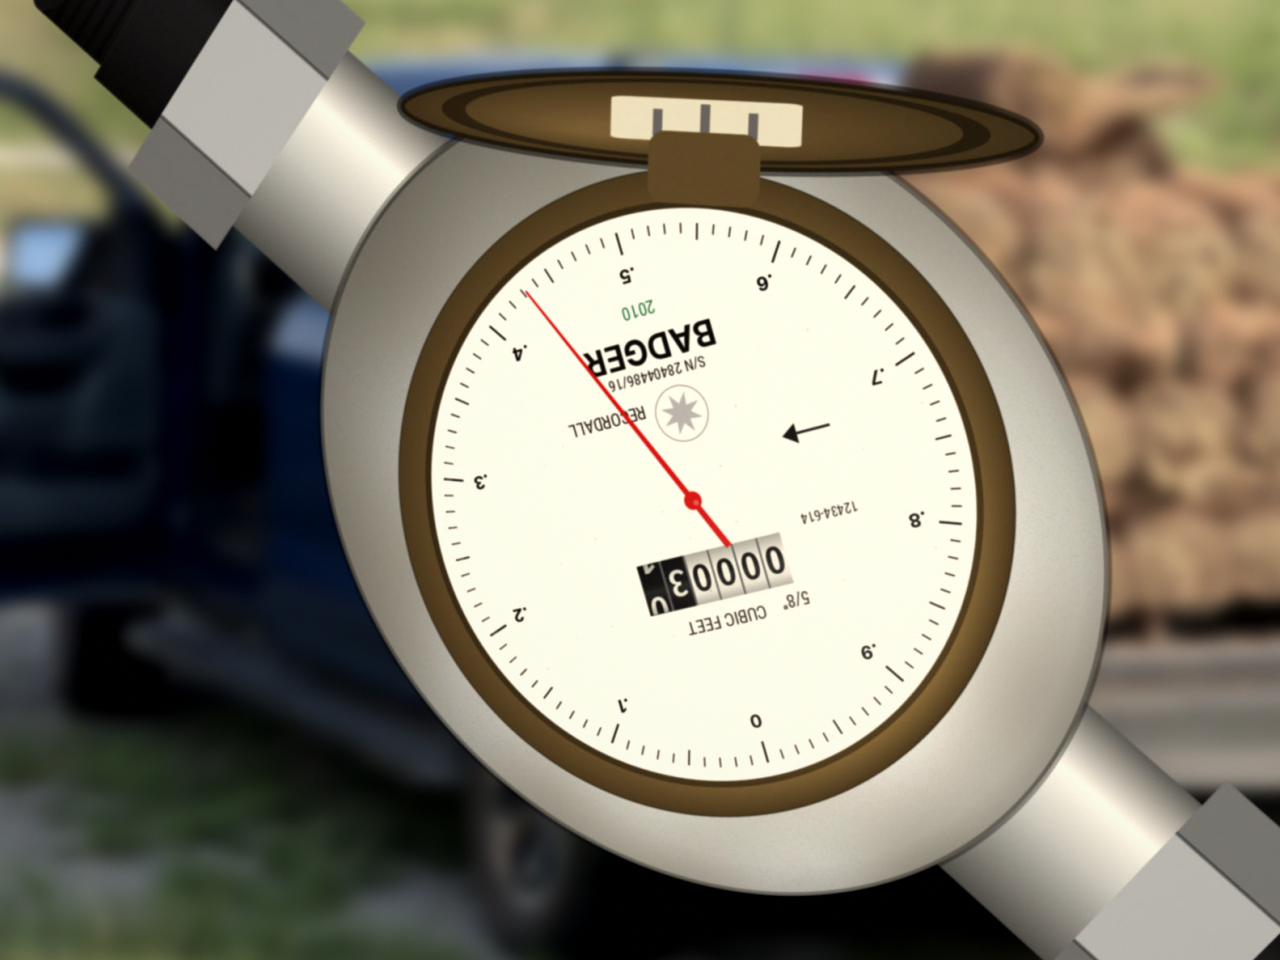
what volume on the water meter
30.43 ft³
